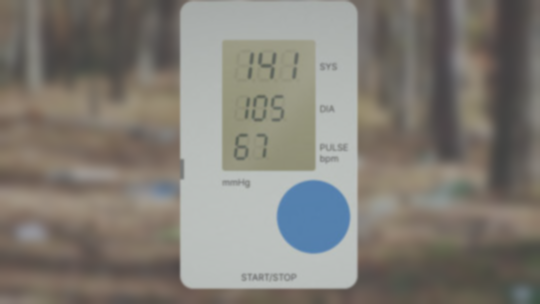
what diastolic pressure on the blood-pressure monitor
105 mmHg
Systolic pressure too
141 mmHg
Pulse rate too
67 bpm
